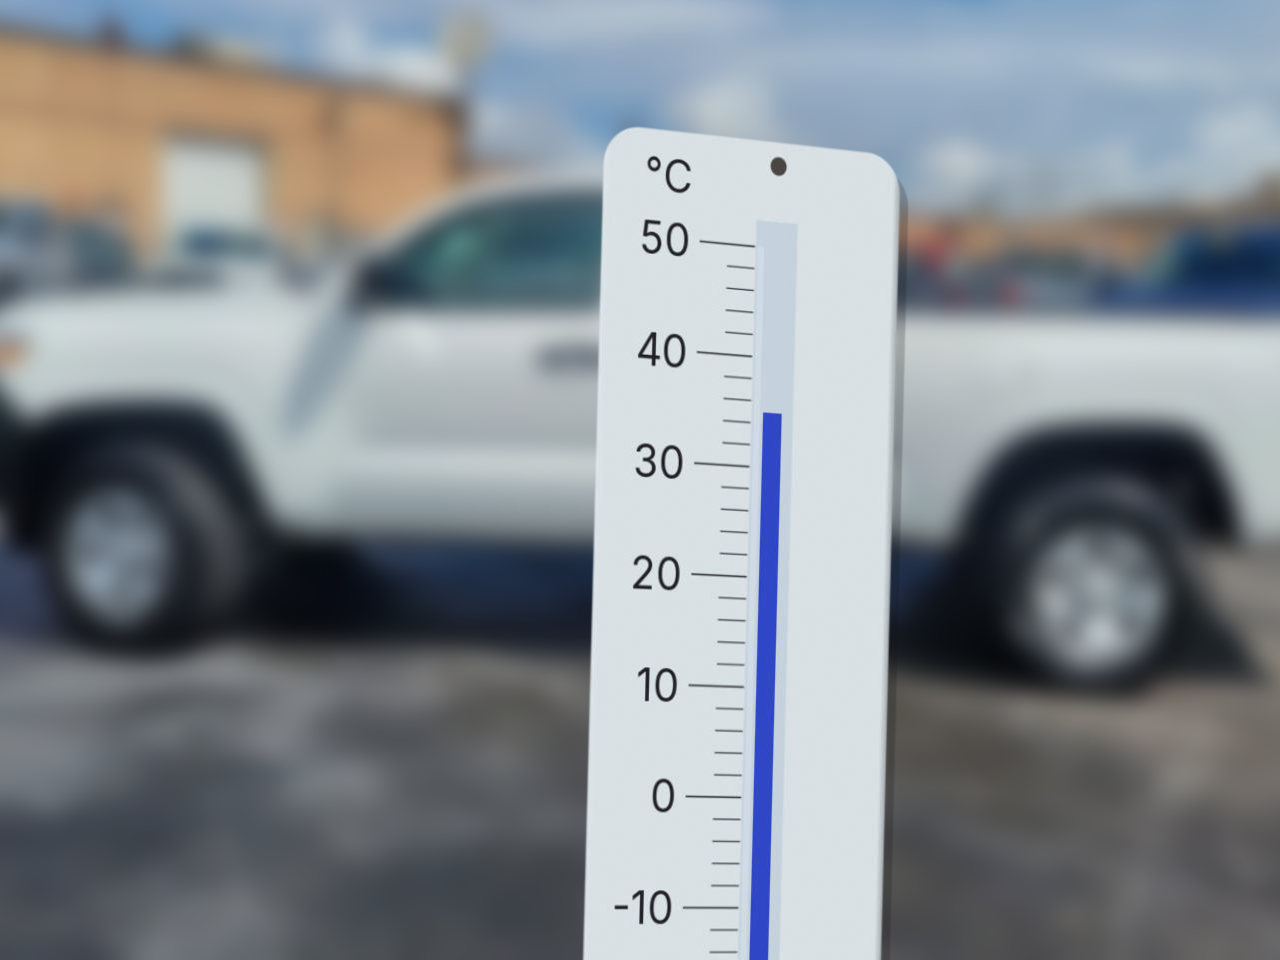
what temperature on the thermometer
35 °C
